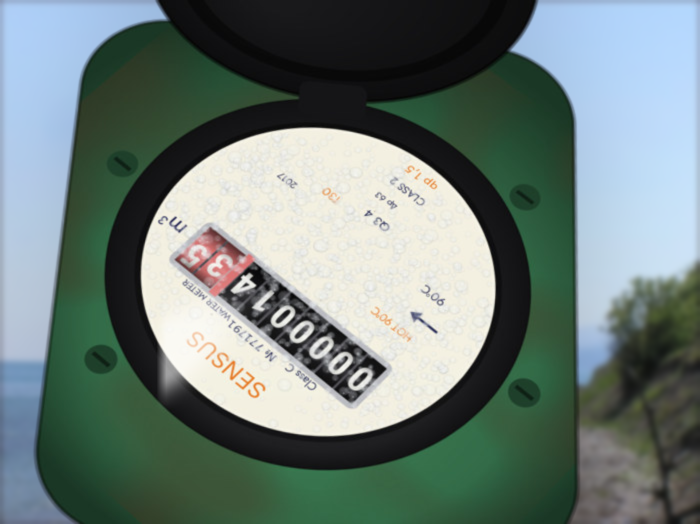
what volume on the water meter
14.35 m³
